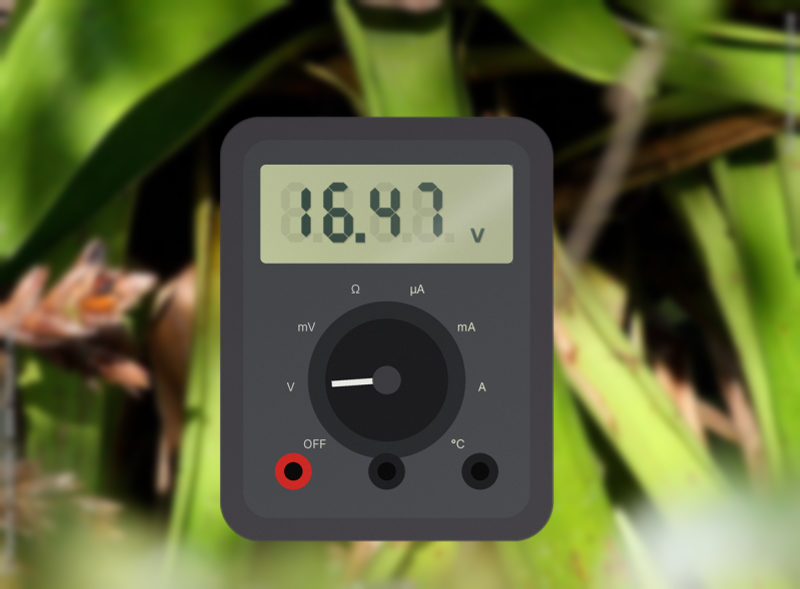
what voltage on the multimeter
16.47 V
